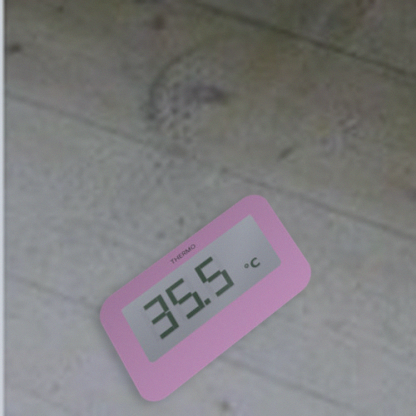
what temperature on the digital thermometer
35.5 °C
